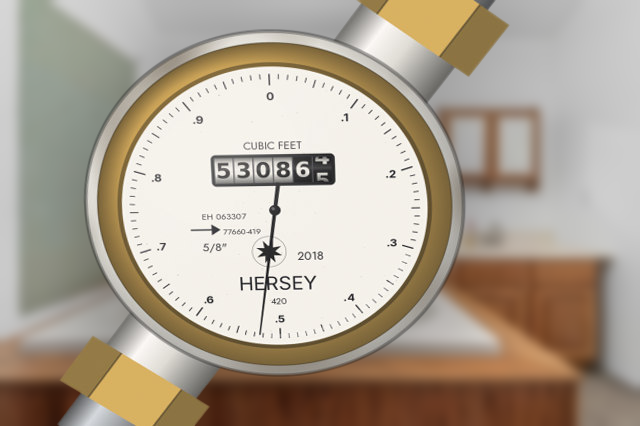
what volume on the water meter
530864.52 ft³
